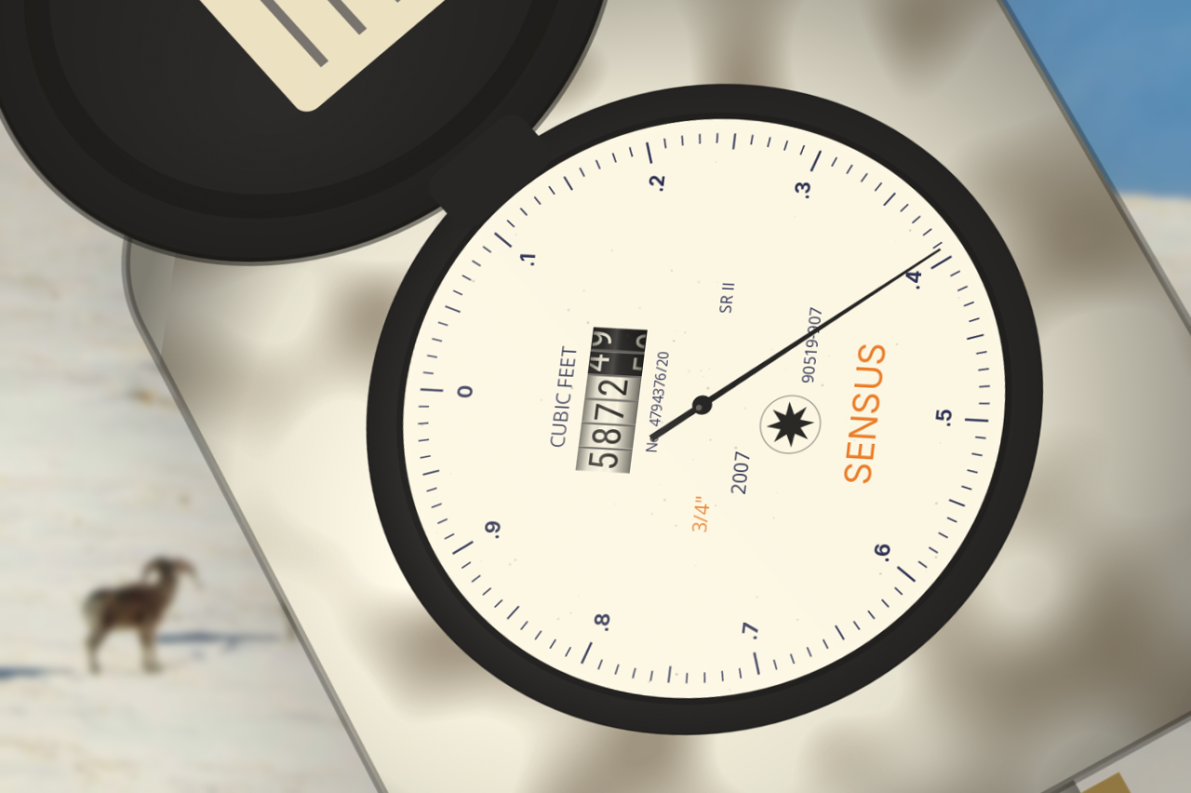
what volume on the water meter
587249.39 ft³
